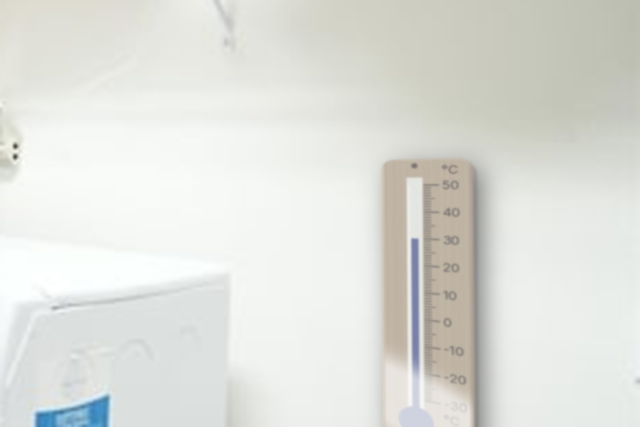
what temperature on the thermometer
30 °C
